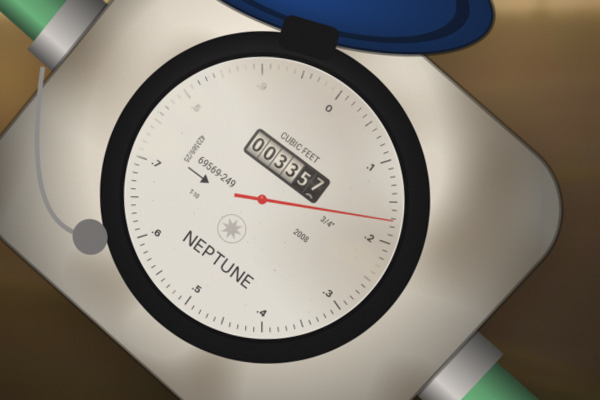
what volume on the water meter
3357.17 ft³
